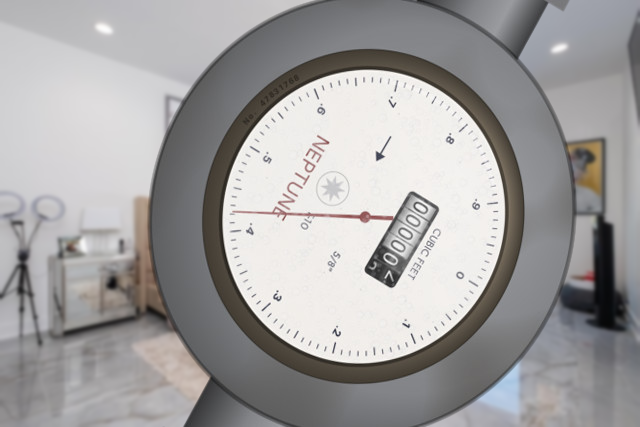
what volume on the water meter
2.42 ft³
